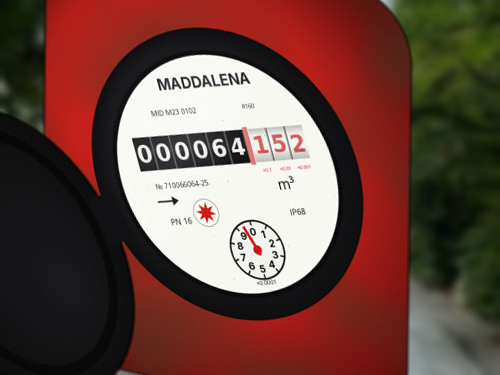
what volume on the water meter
64.1519 m³
